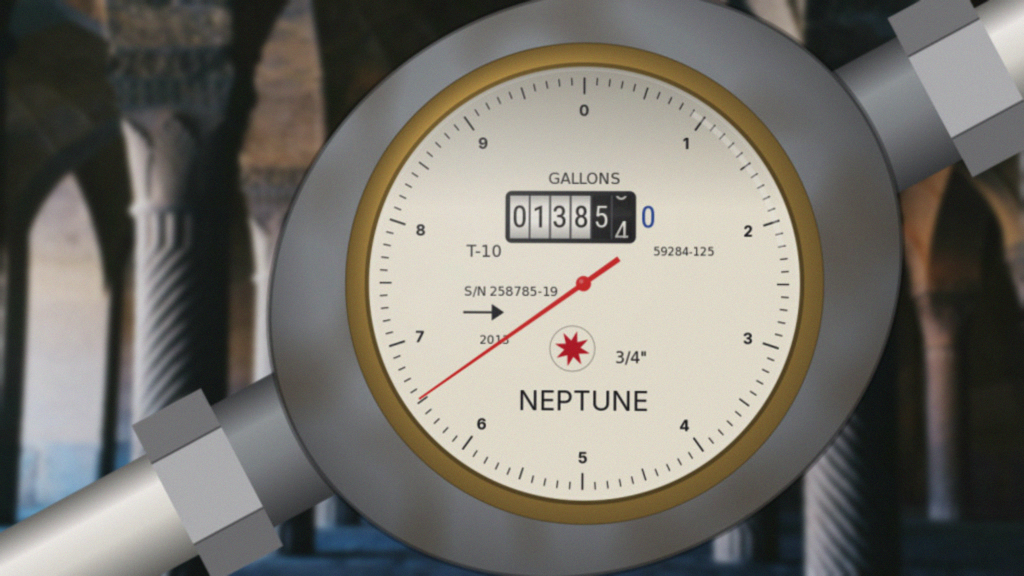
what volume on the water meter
138536.5 gal
